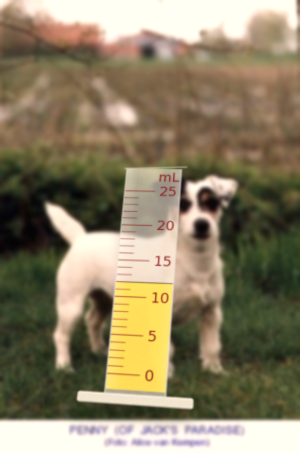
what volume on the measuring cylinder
12 mL
